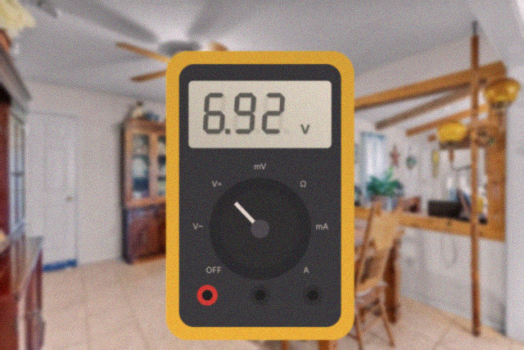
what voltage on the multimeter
6.92 V
